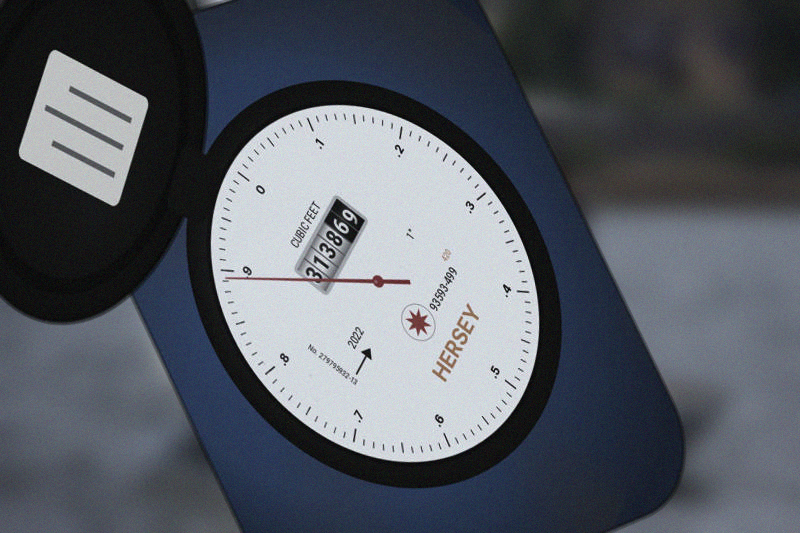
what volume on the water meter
313868.89 ft³
